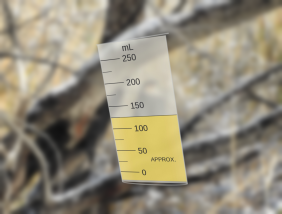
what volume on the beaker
125 mL
